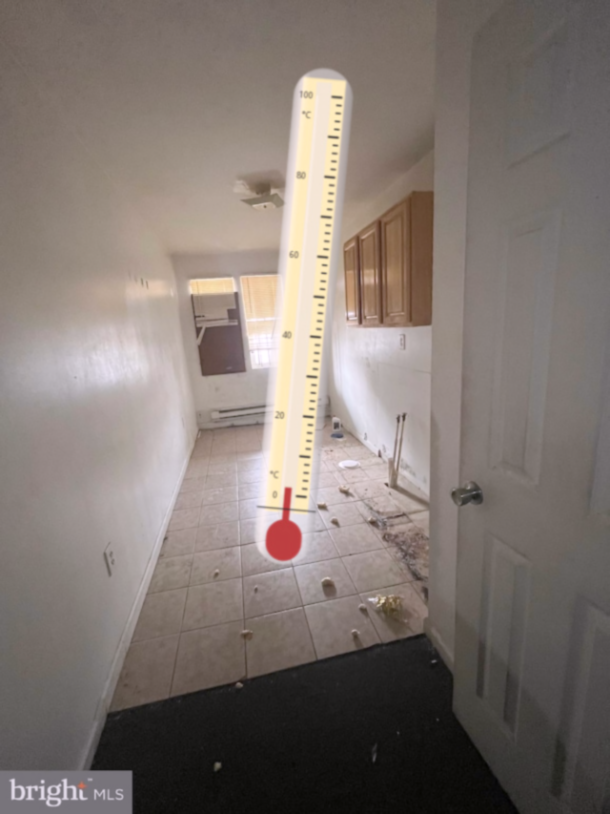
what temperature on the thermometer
2 °C
